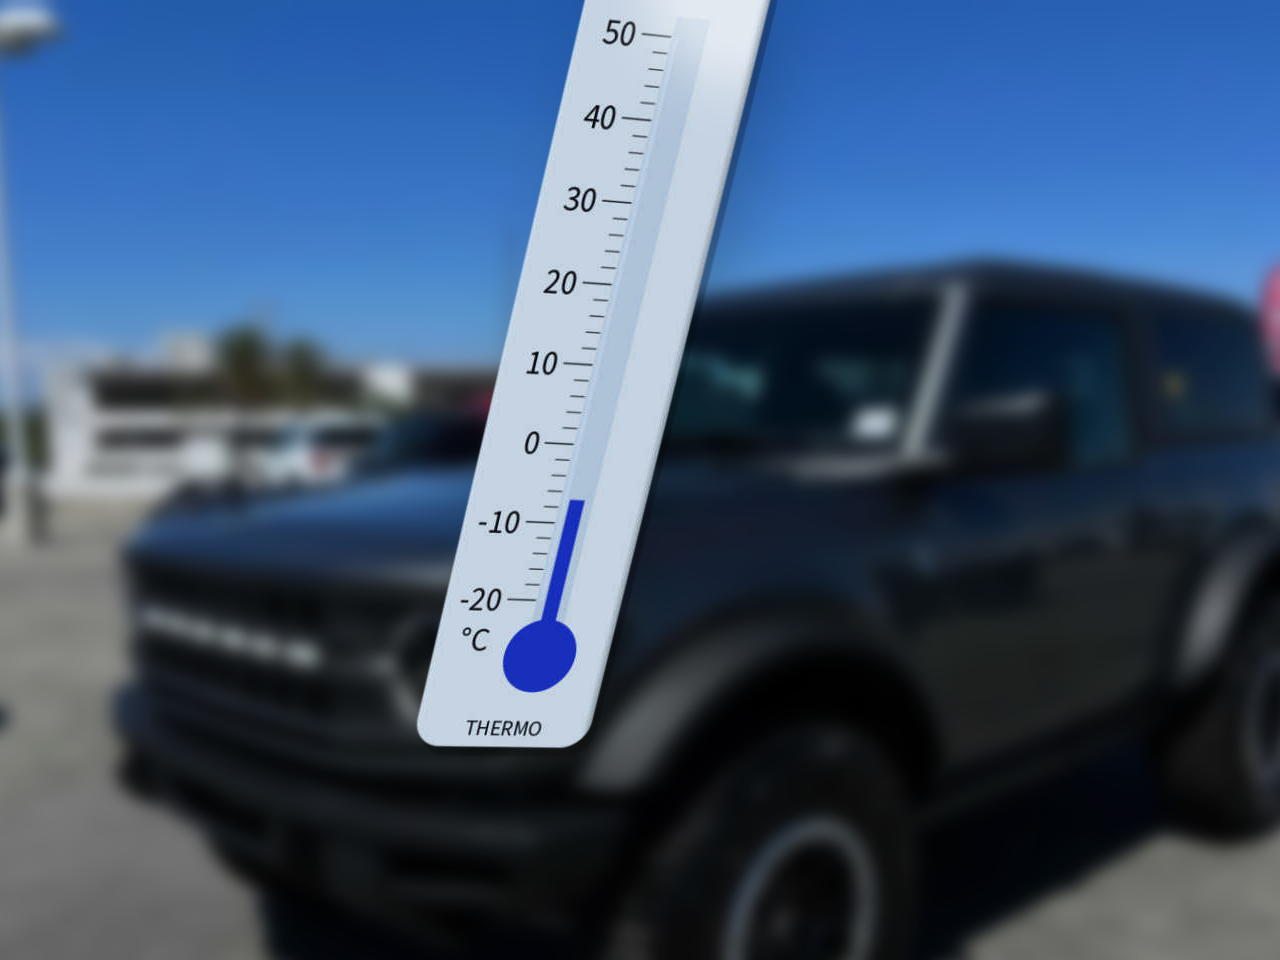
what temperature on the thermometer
-7 °C
